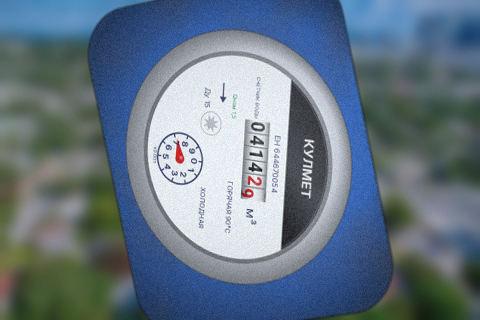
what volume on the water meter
414.287 m³
